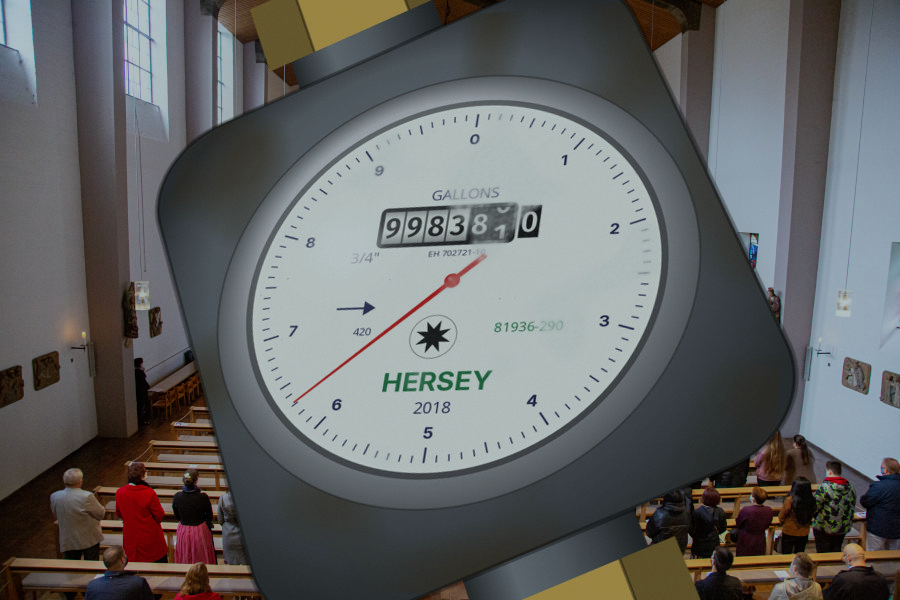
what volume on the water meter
9983806.3 gal
